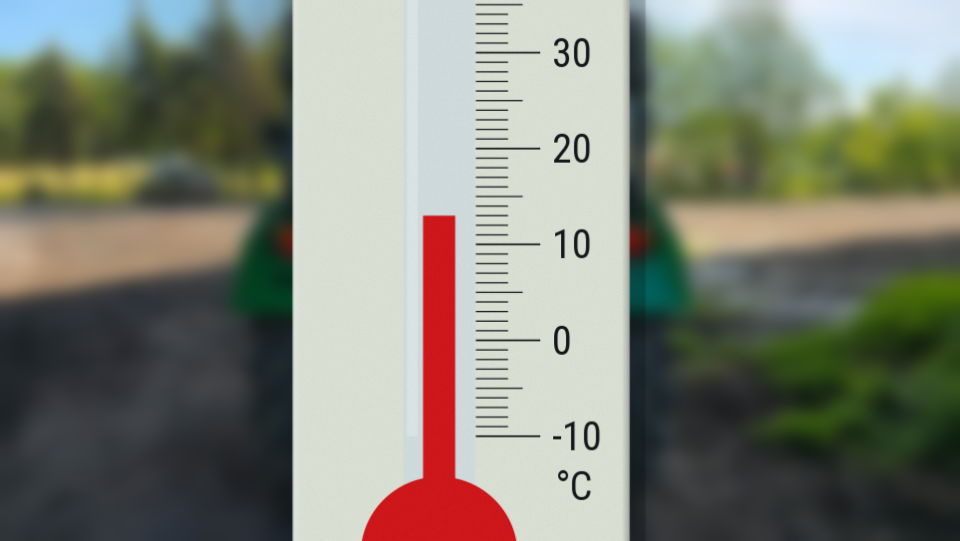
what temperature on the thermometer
13 °C
